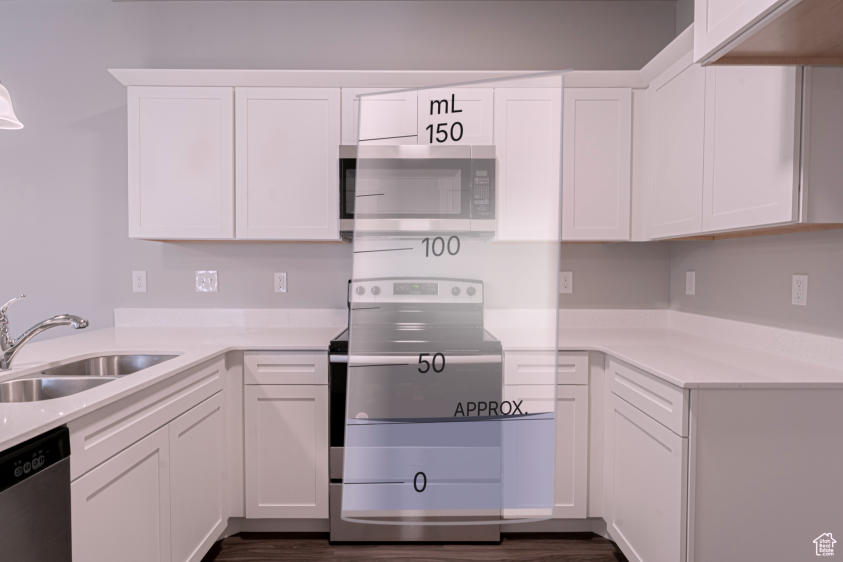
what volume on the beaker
25 mL
